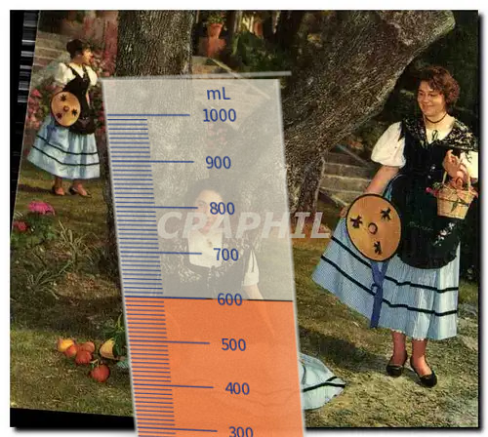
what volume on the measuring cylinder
600 mL
